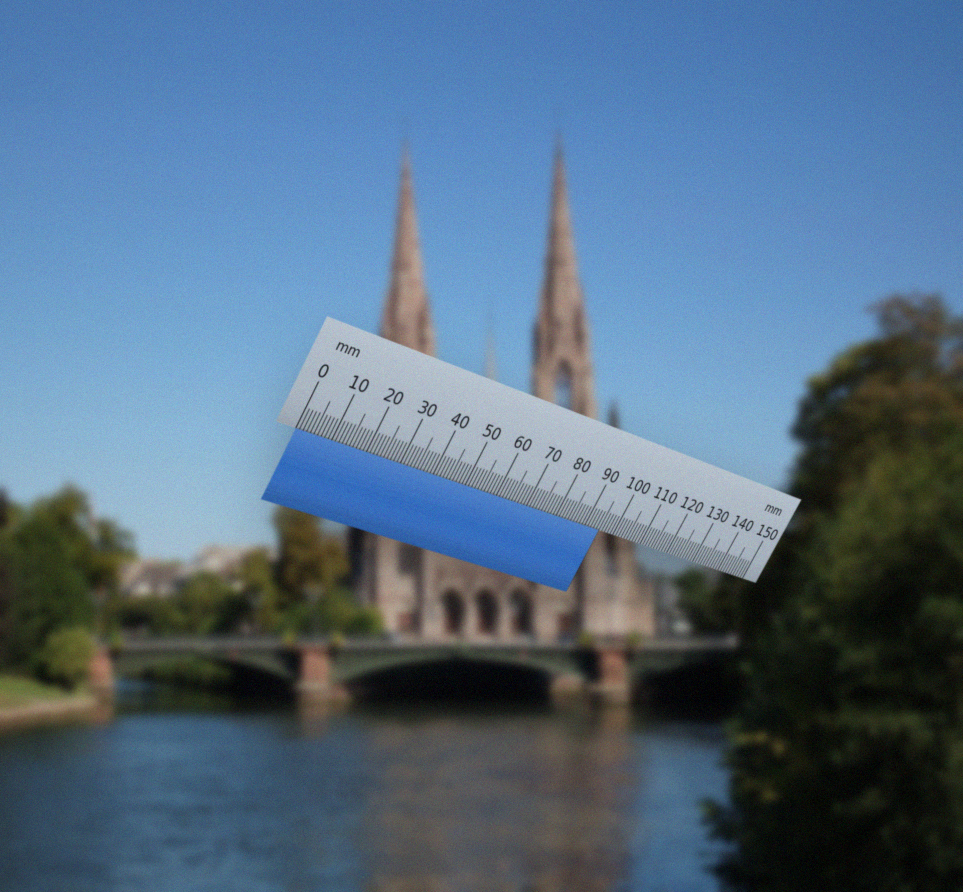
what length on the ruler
95 mm
